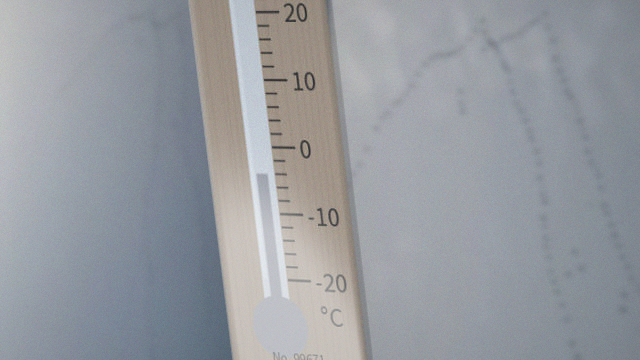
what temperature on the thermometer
-4 °C
